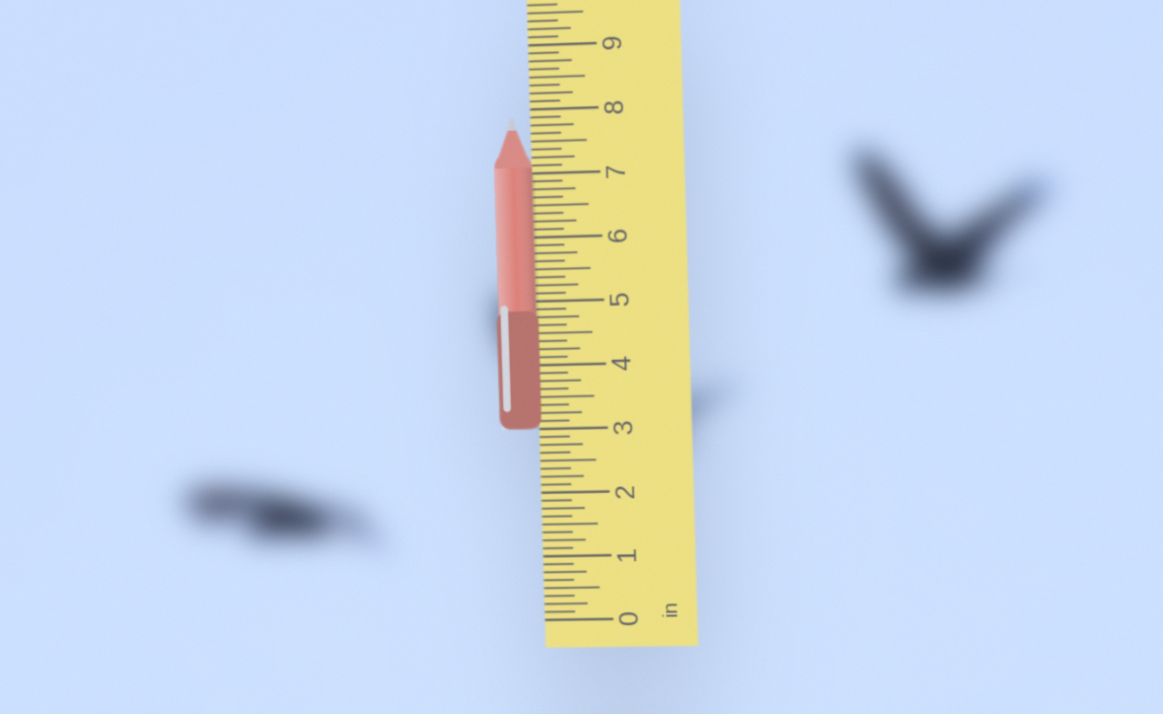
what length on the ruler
4.875 in
